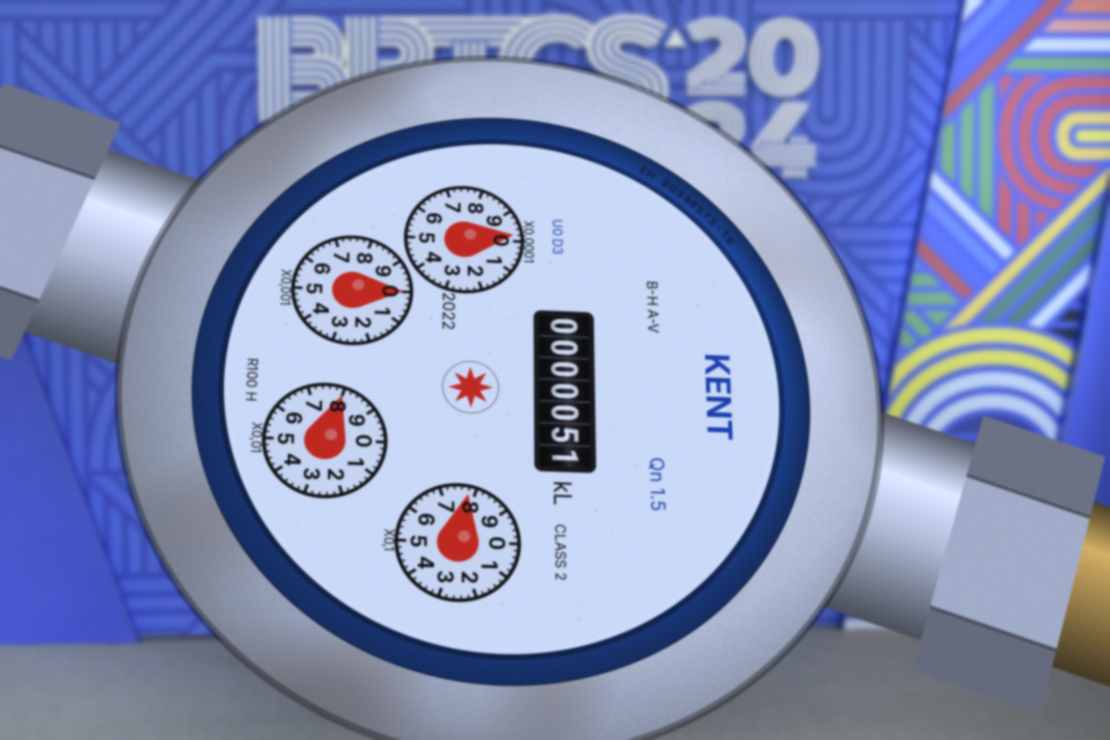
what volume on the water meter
51.7799 kL
